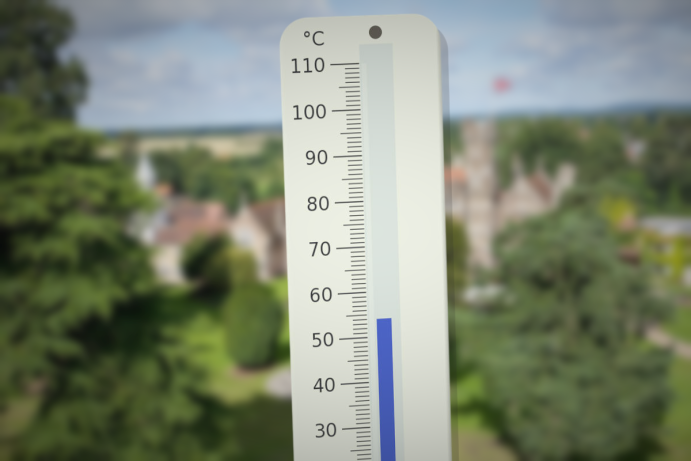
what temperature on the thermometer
54 °C
